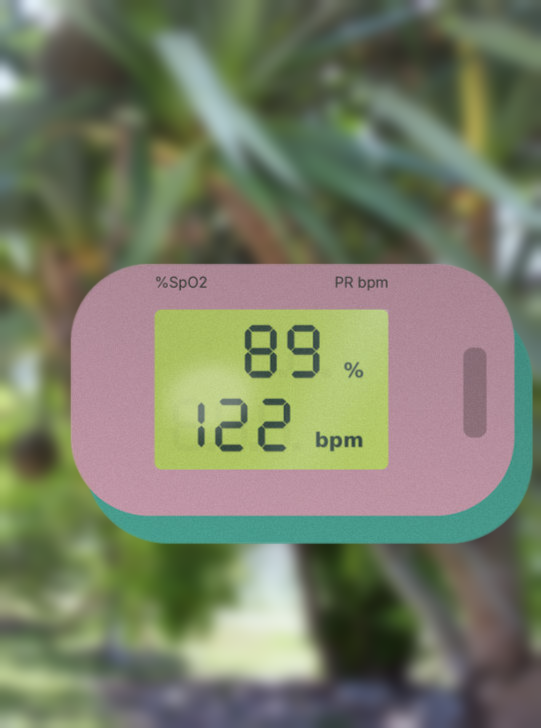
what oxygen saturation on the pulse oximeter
89 %
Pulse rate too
122 bpm
